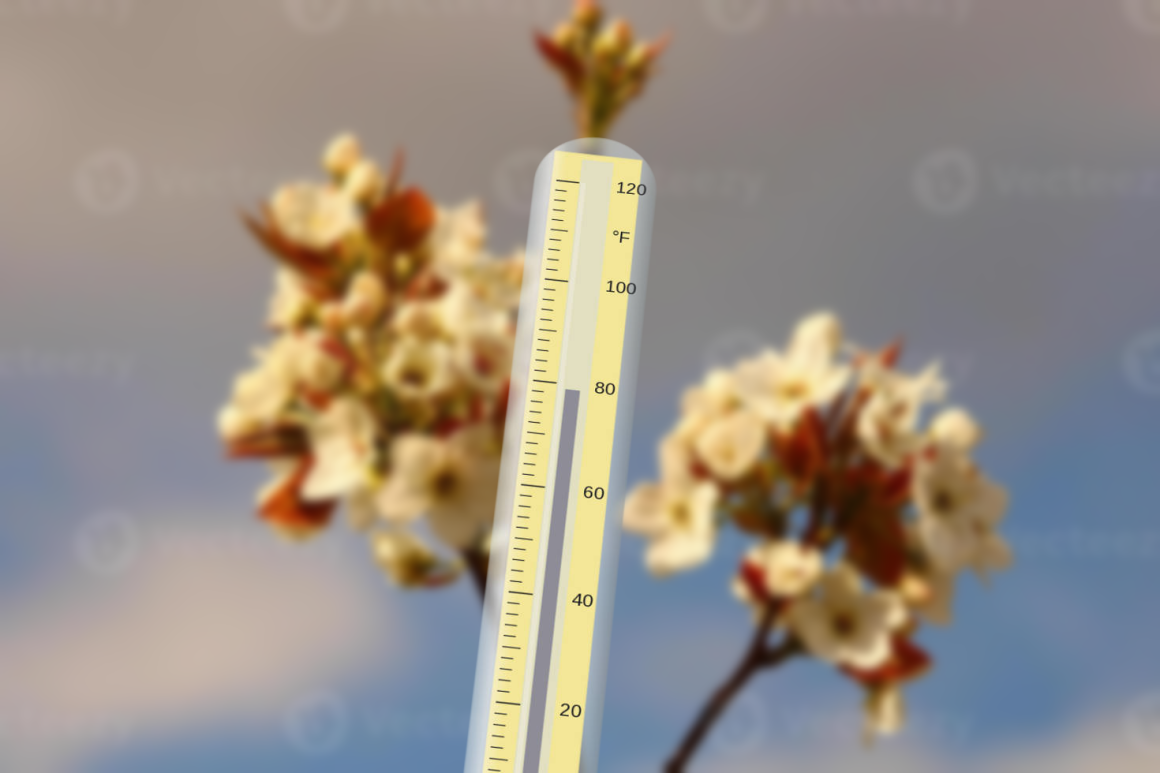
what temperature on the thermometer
79 °F
